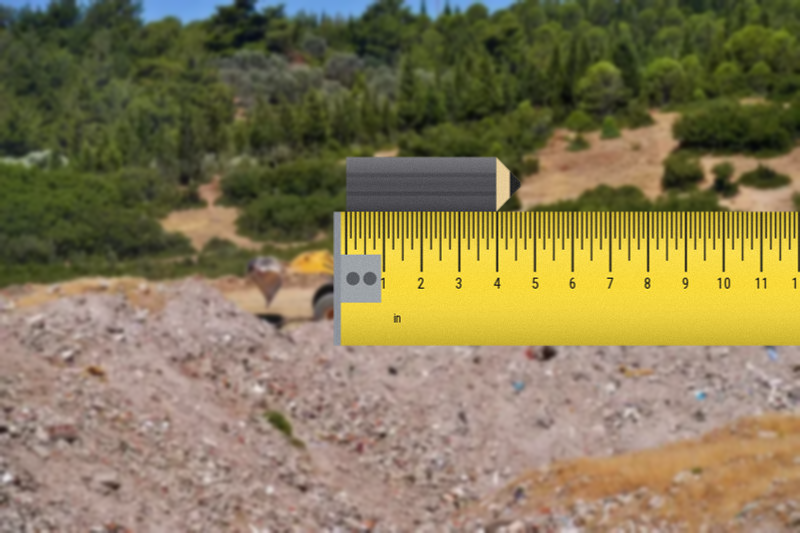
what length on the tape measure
4.625 in
